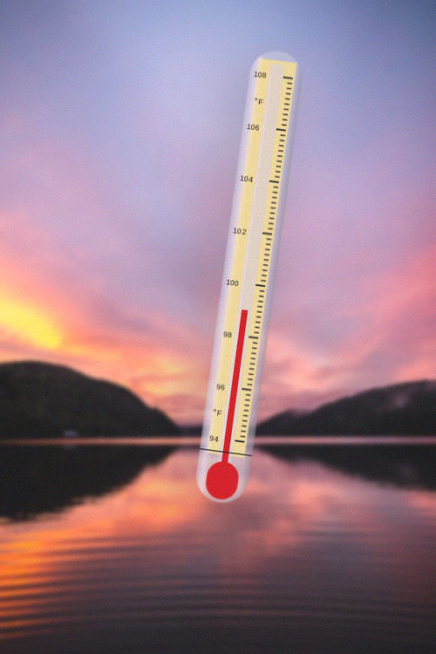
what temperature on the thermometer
99 °F
